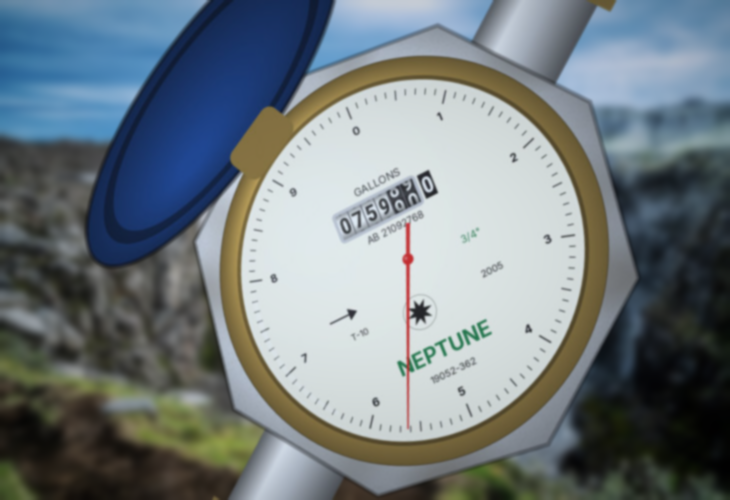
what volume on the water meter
759895.6 gal
